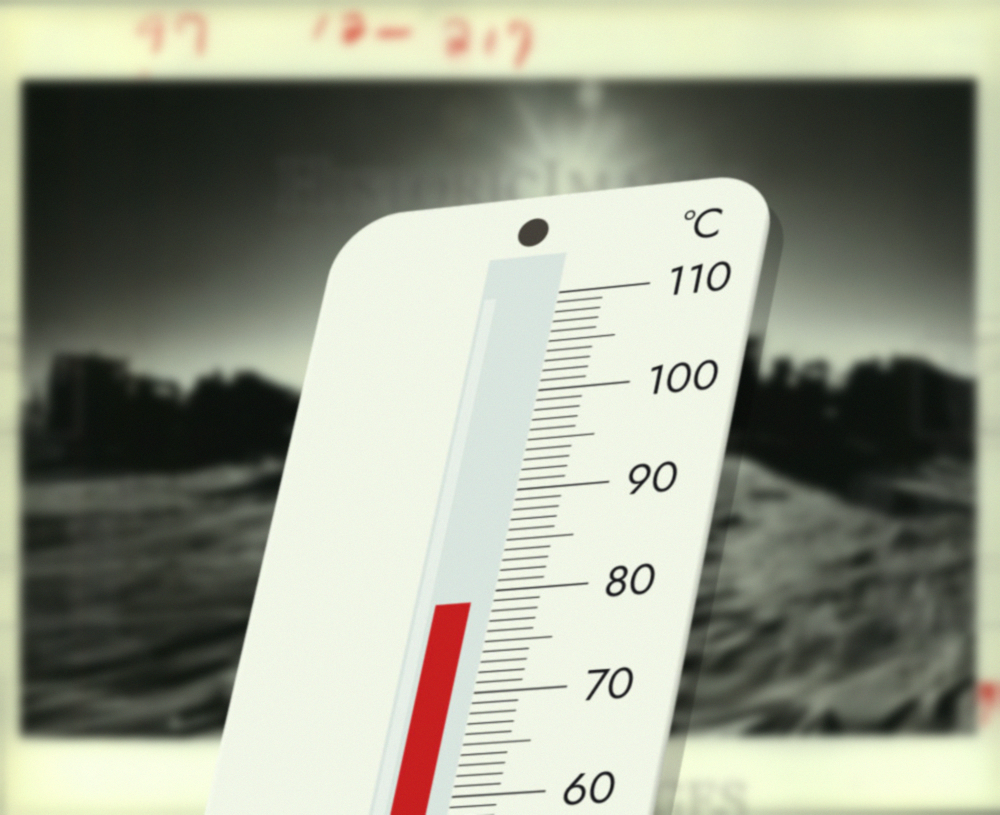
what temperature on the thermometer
79 °C
